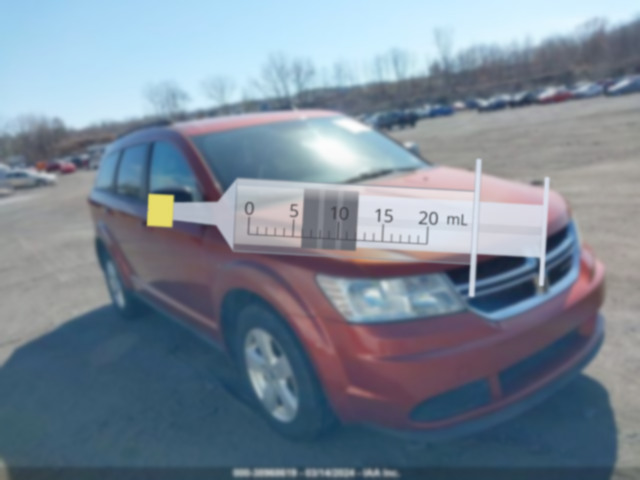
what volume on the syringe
6 mL
